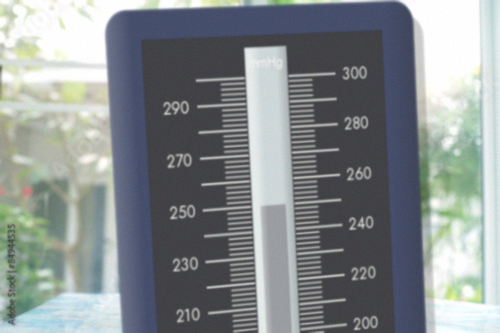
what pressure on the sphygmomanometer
250 mmHg
